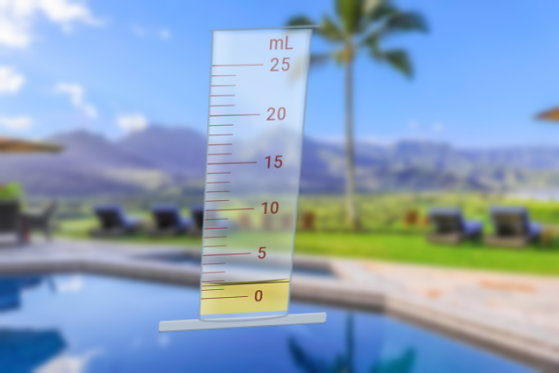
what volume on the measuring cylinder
1.5 mL
